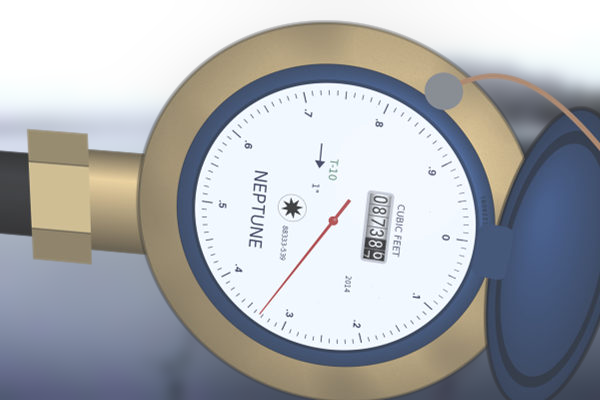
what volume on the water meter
87386.33 ft³
